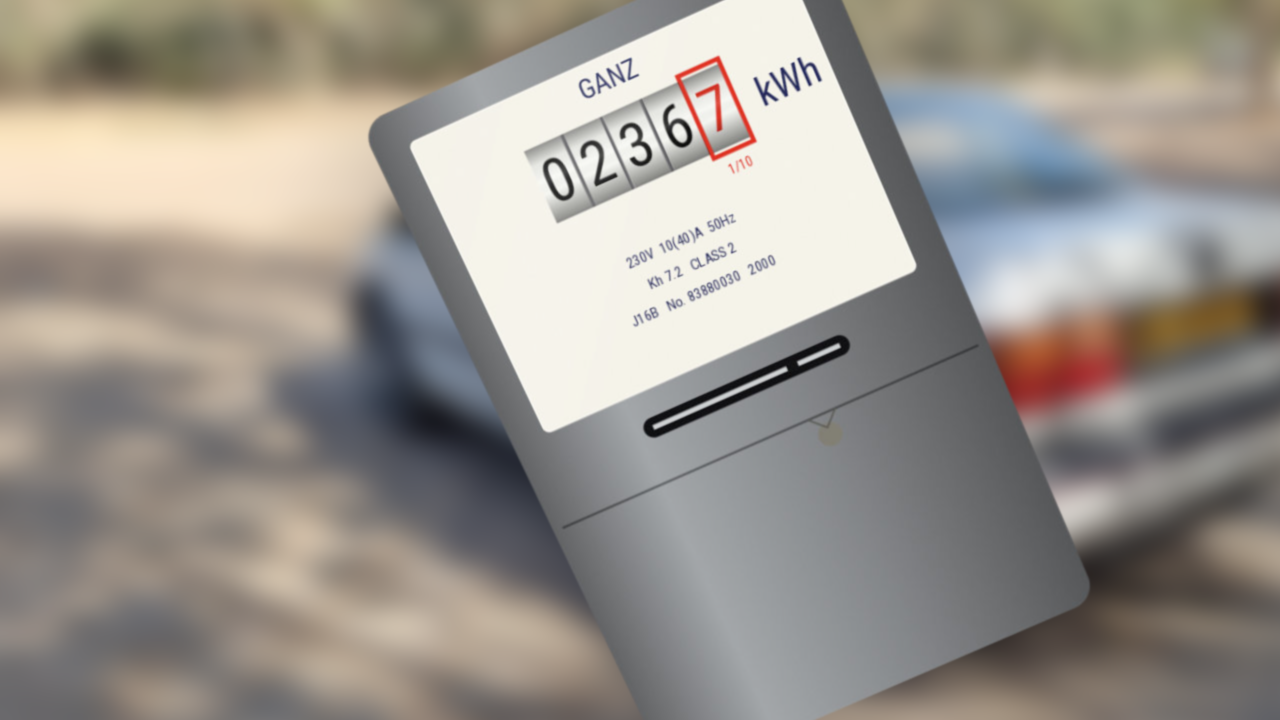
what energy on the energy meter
236.7 kWh
